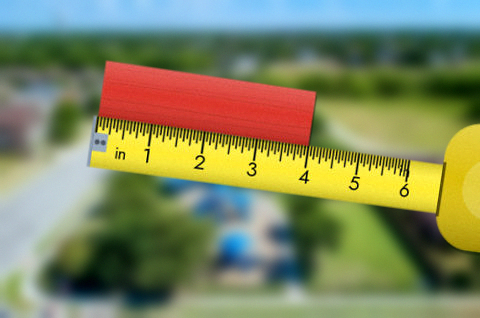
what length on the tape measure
4 in
